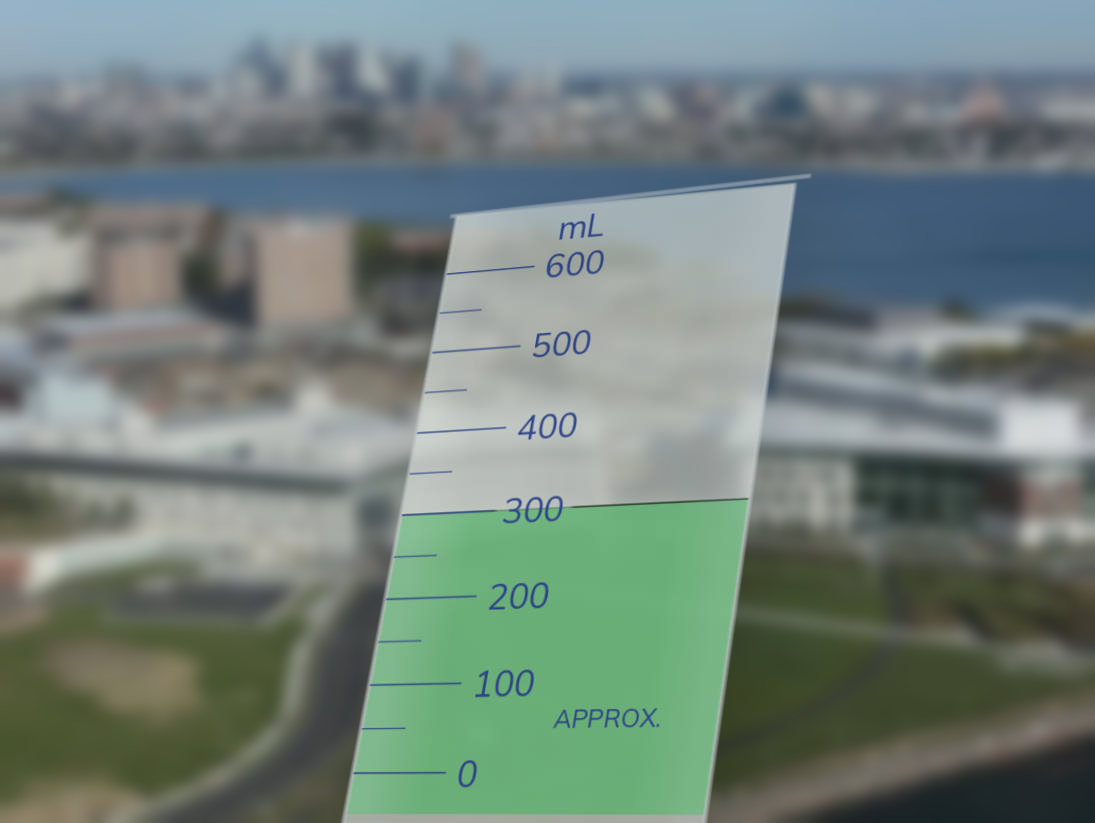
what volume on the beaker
300 mL
